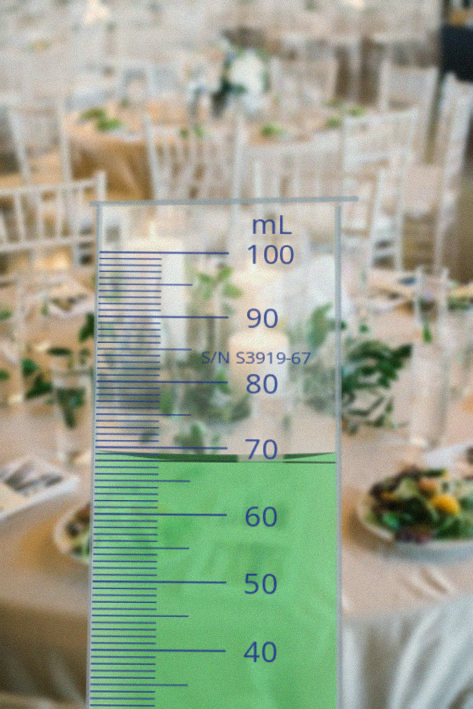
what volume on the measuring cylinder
68 mL
